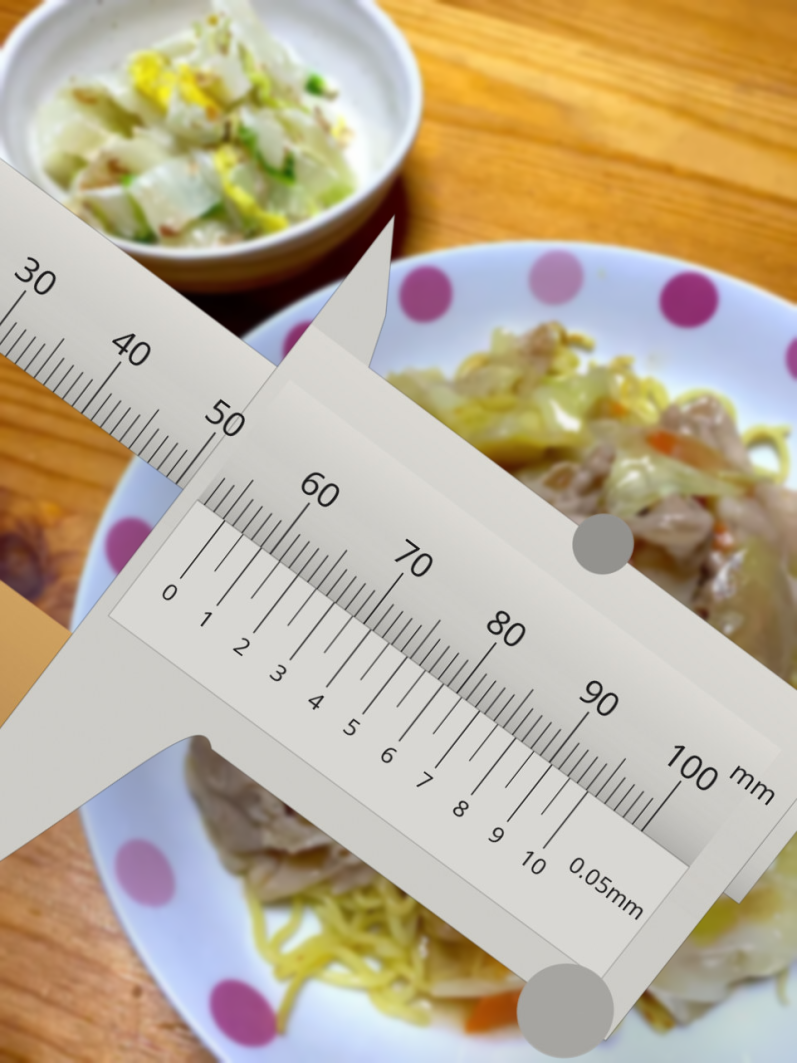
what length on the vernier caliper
55.2 mm
